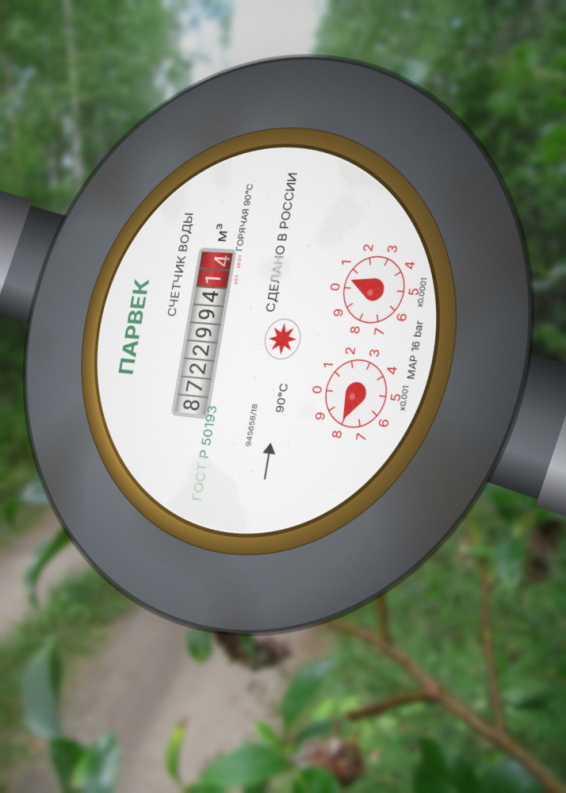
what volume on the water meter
8722994.1380 m³
